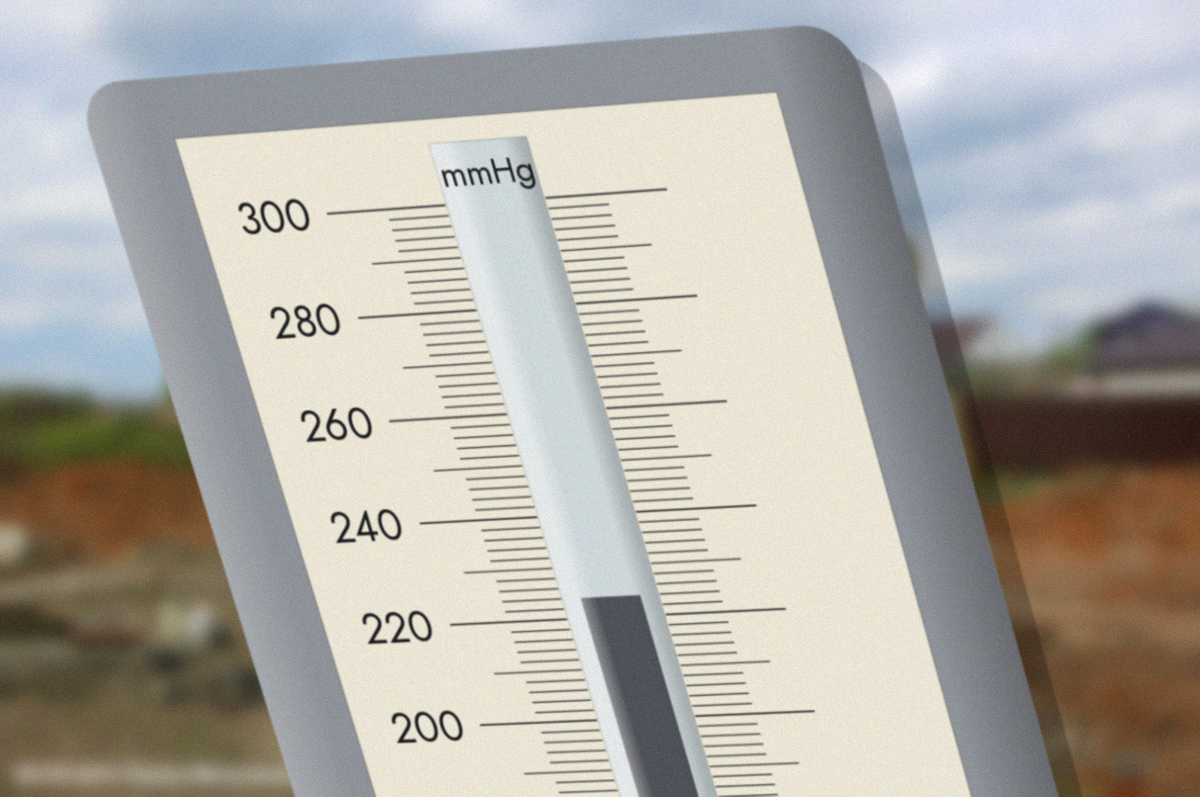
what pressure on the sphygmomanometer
224 mmHg
